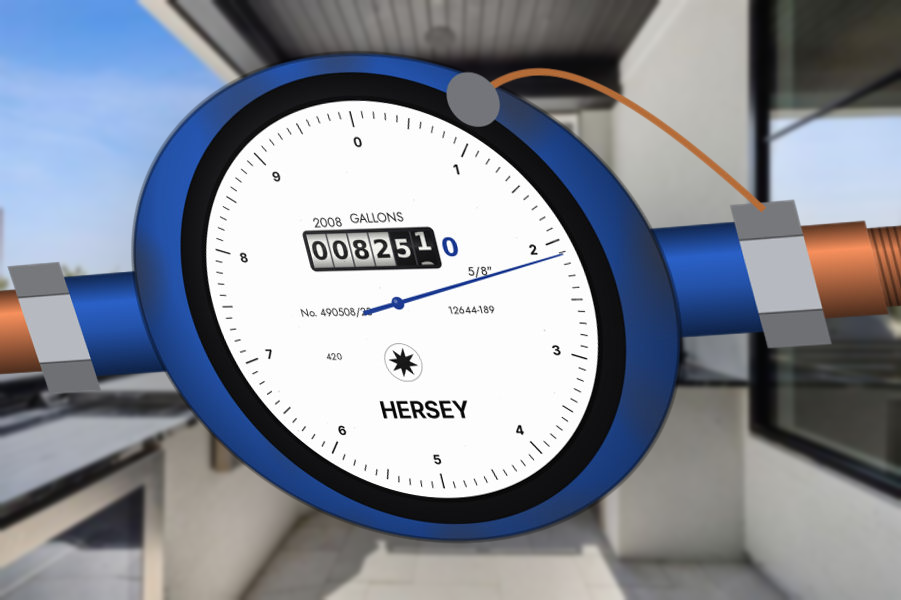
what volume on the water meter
82512.1 gal
